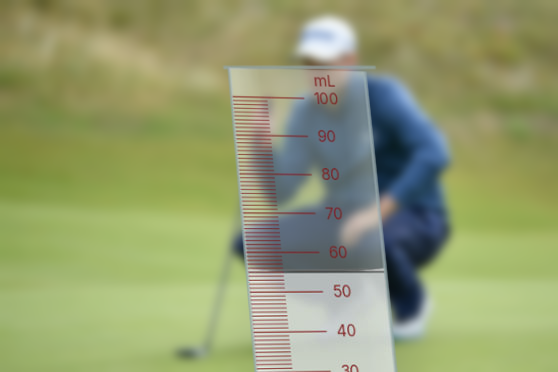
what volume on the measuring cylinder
55 mL
